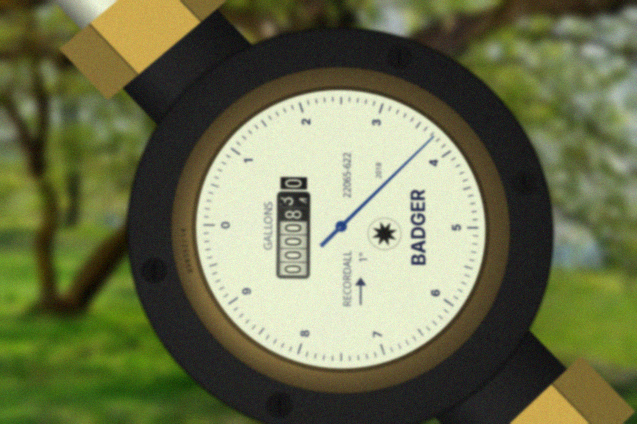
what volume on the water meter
833.7 gal
